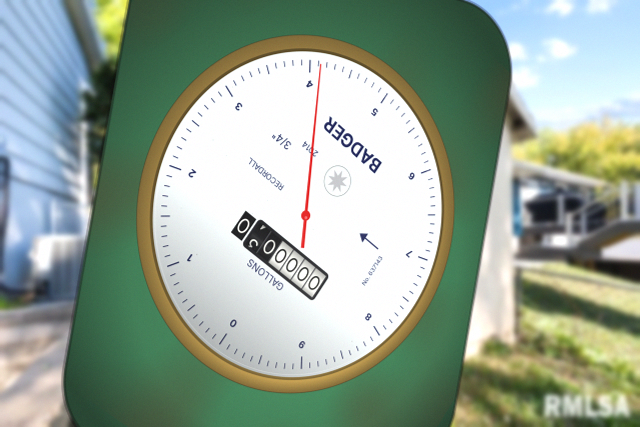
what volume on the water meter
34.1 gal
